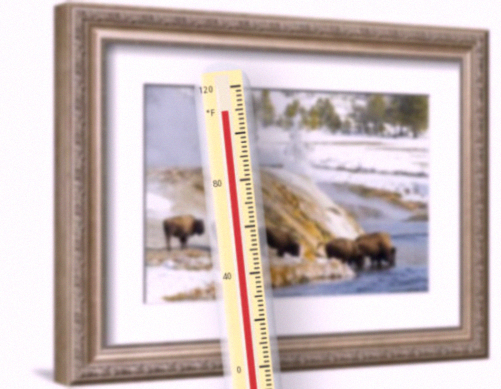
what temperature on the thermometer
110 °F
